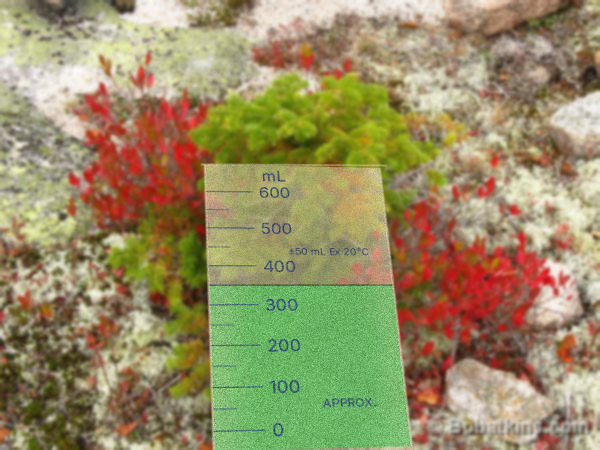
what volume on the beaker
350 mL
